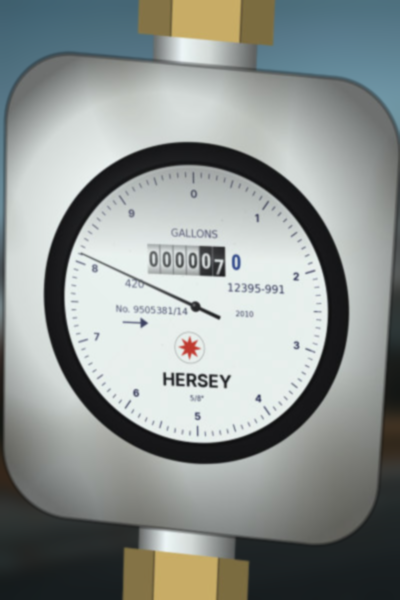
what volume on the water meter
68.1 gal
